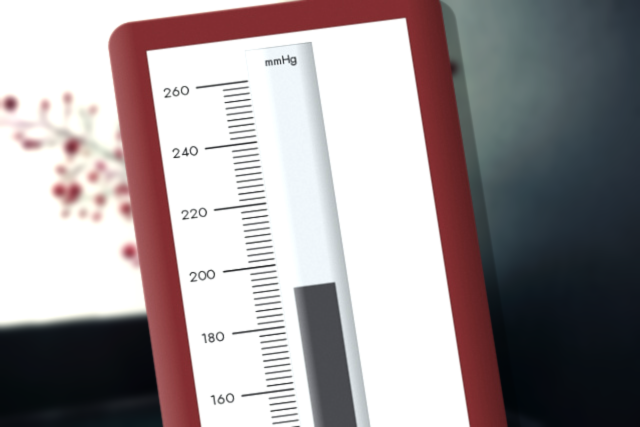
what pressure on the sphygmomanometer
192 mmHg
